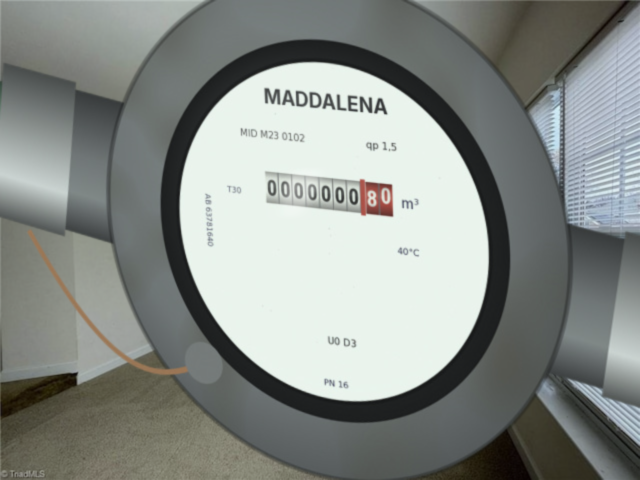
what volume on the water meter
0.80 m³
